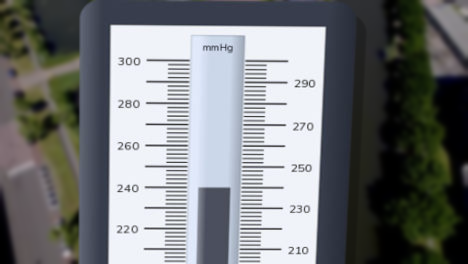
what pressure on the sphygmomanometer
240 mmHg
